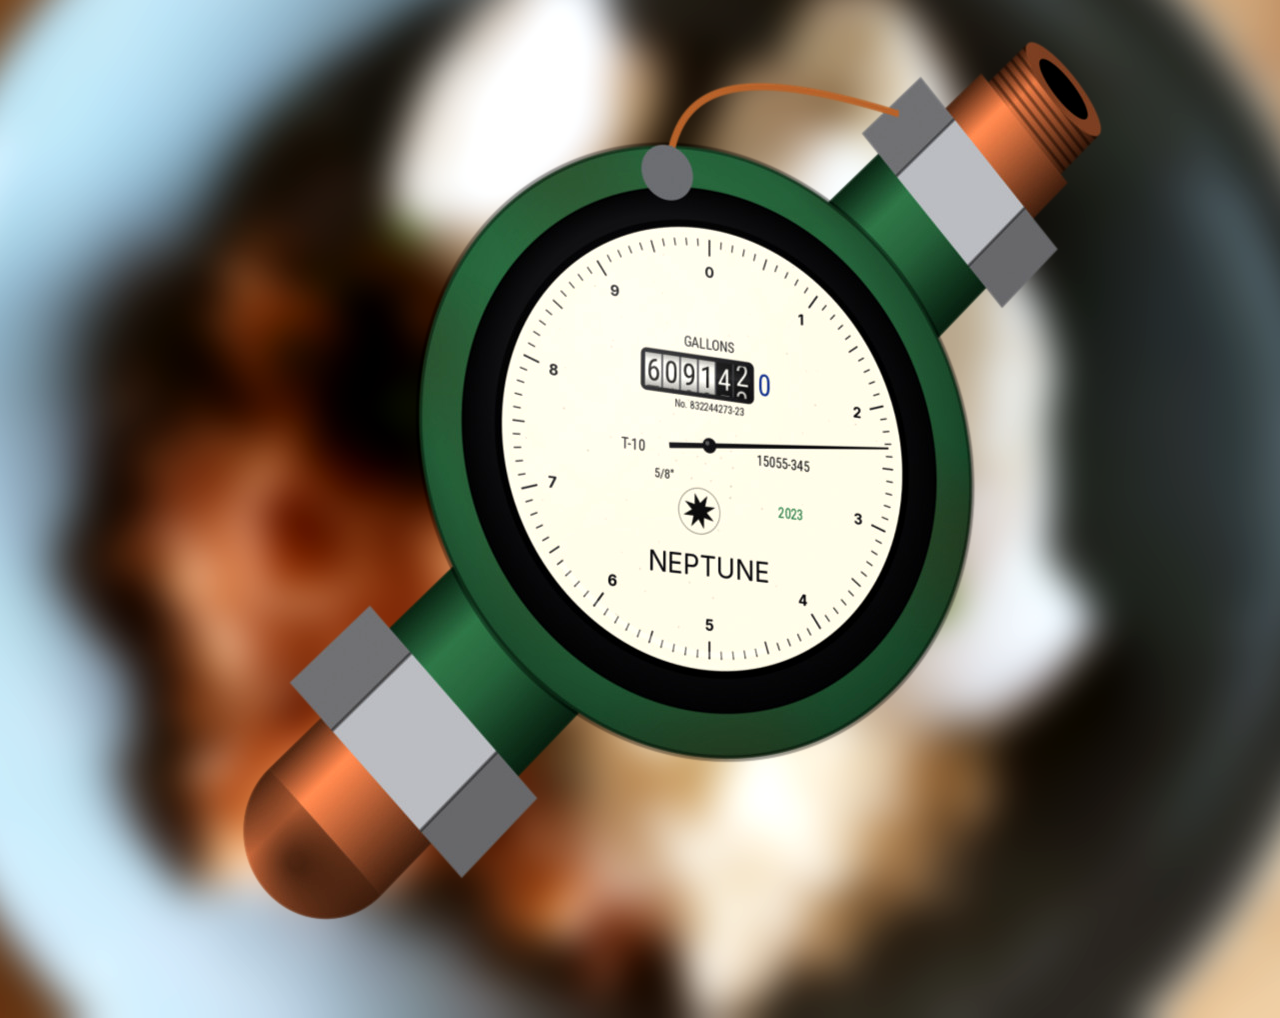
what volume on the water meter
6091422.3 gal
